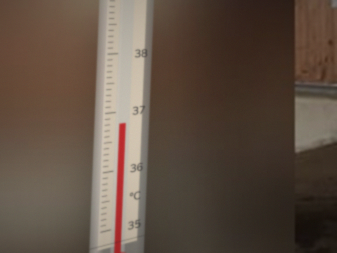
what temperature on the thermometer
36.8 °C
